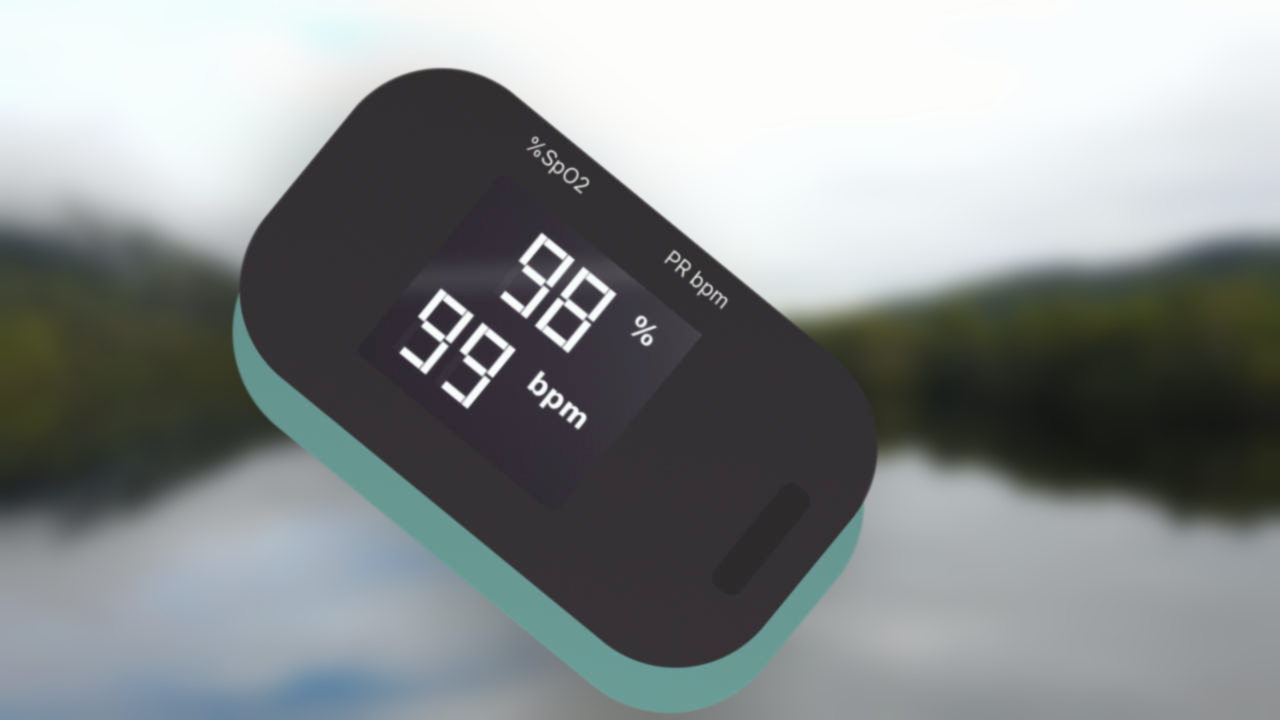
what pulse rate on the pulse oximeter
99 bpm
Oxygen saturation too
98 %
